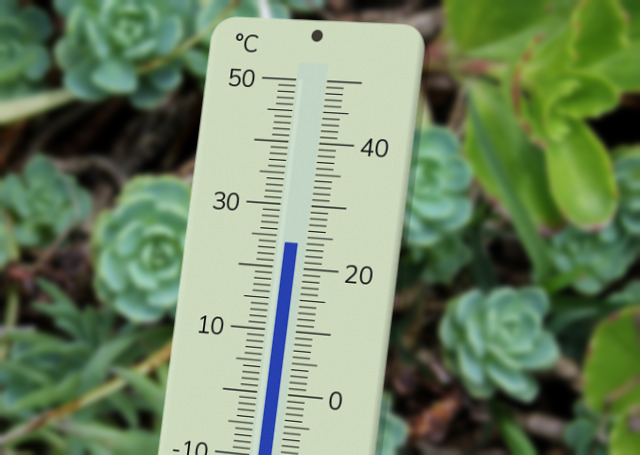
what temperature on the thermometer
24 °C
